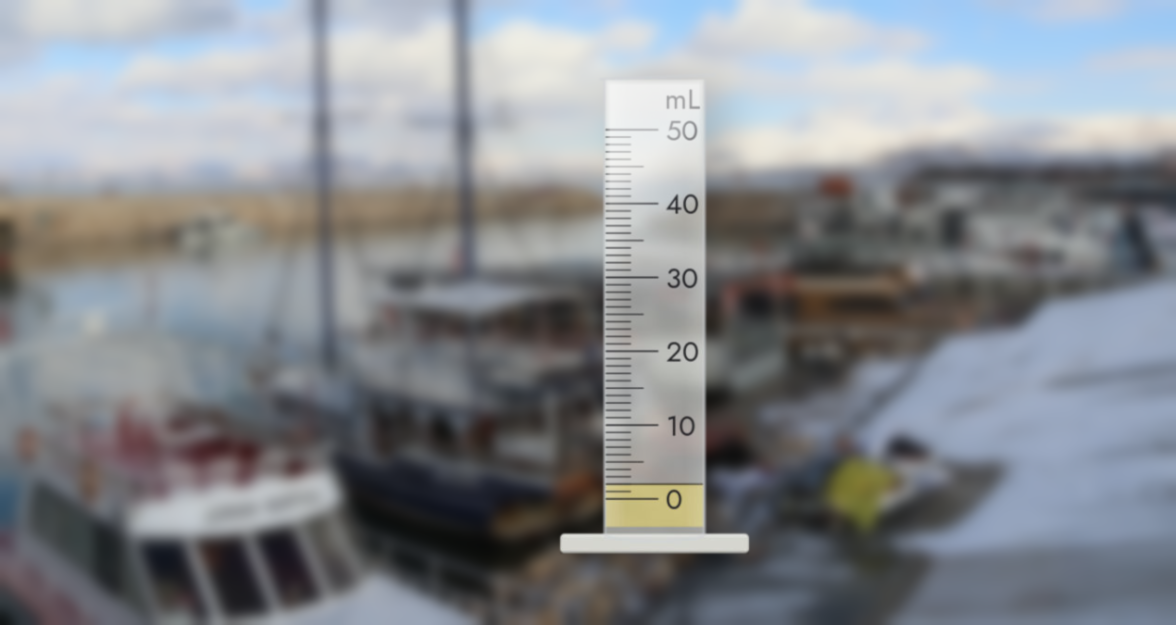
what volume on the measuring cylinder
2 mL
